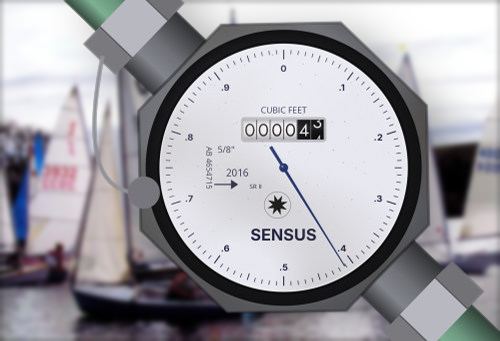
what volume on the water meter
43.41 ft³
